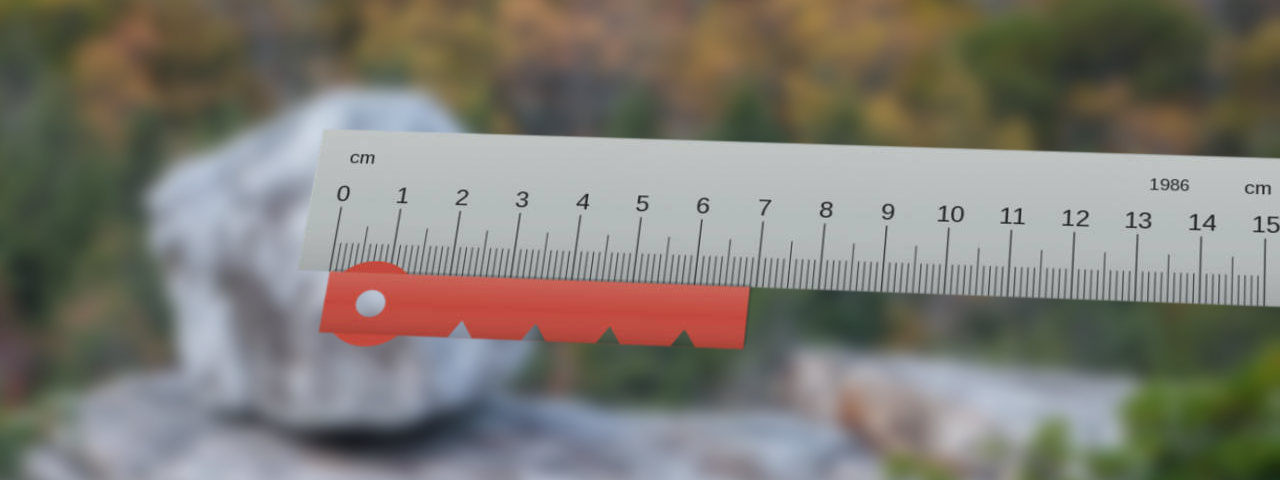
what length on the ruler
6.9 cm
